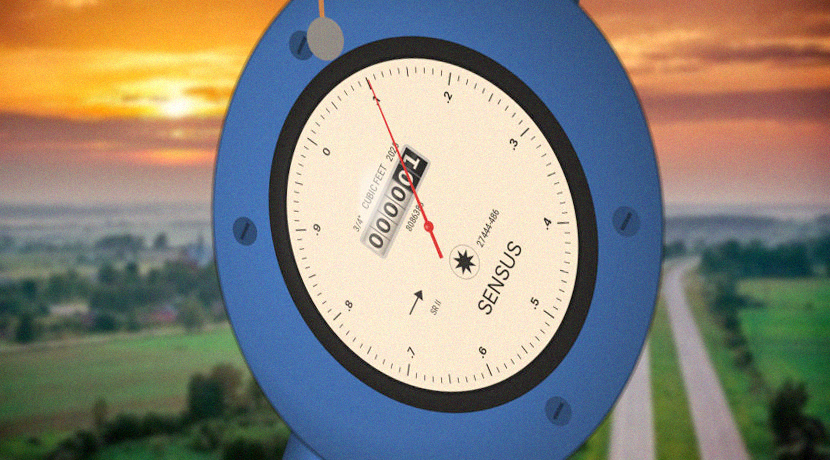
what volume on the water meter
1.10 ft³
